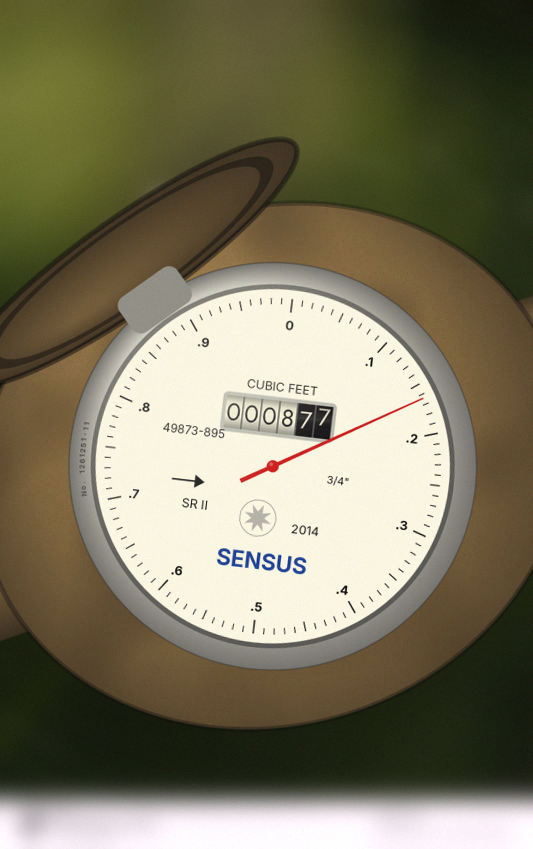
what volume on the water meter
877.16 ft³
